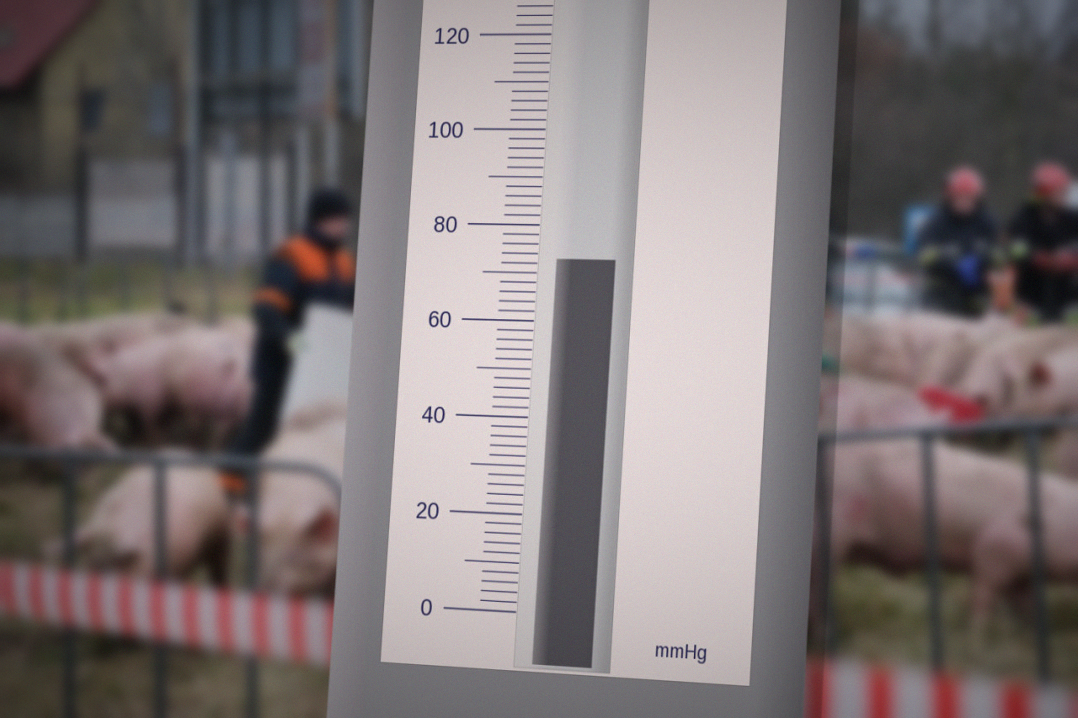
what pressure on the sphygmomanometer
73 mmHg
